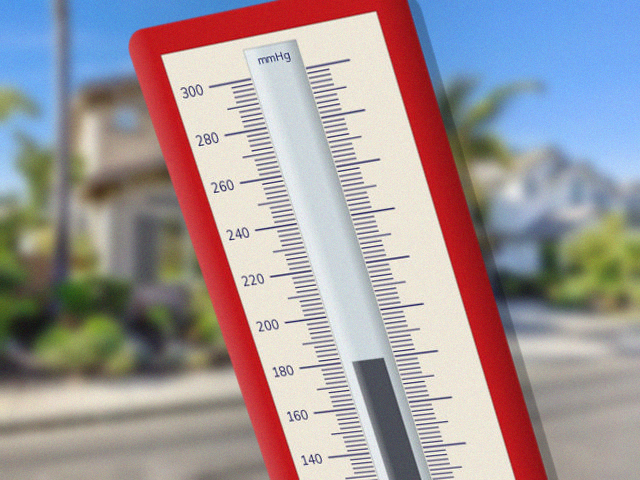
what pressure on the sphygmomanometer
180 mmHg
